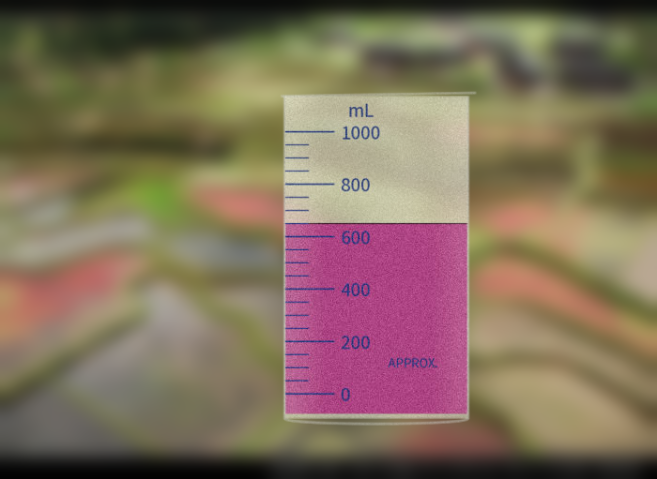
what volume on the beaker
650 mL
